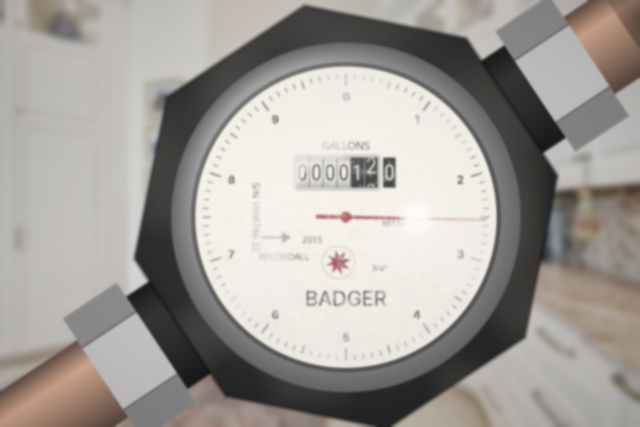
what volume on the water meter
122.5 gal
